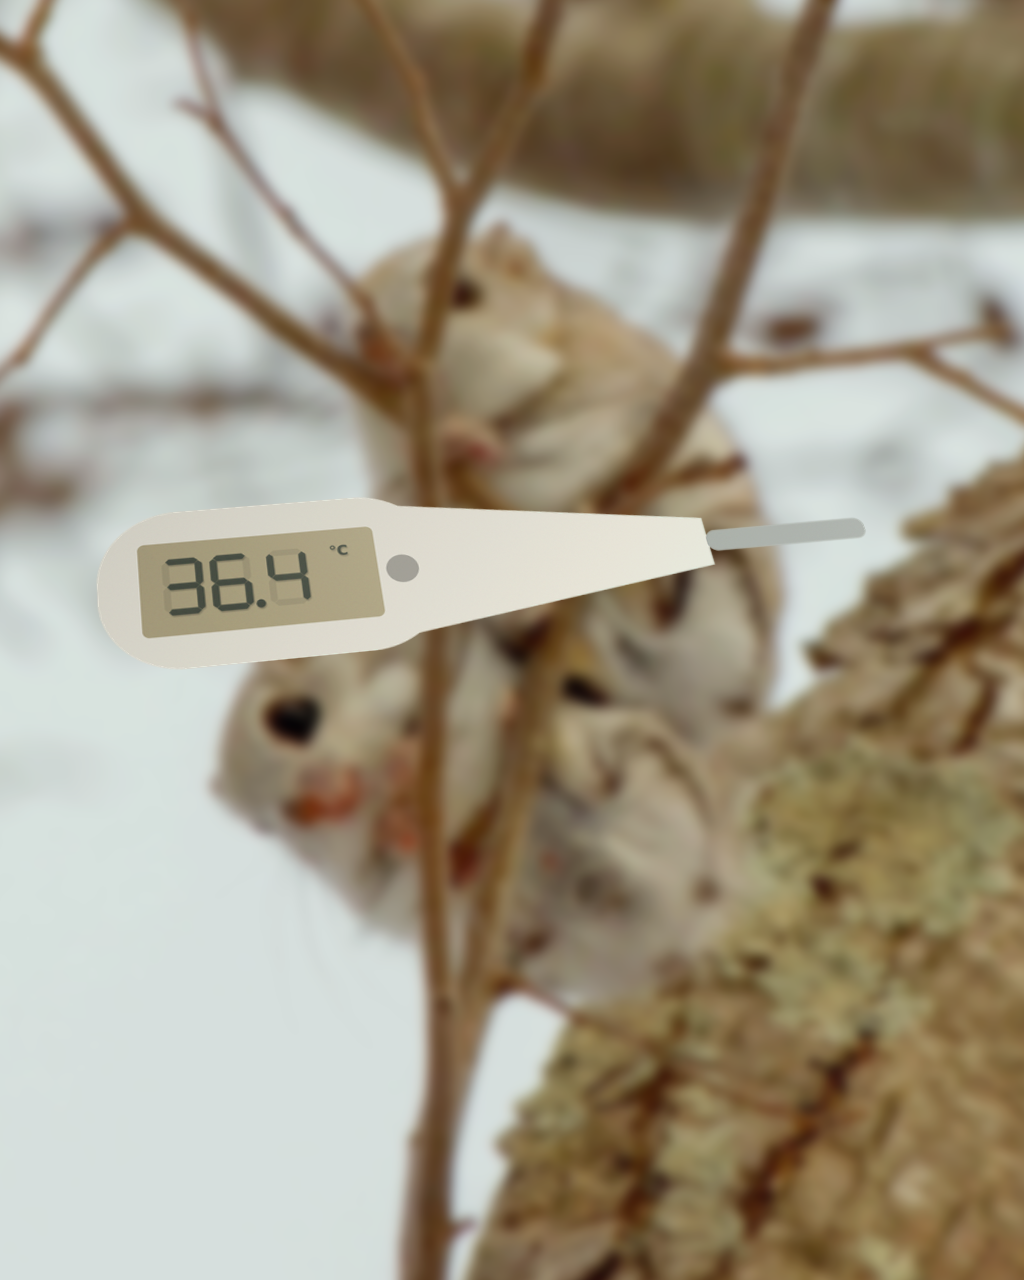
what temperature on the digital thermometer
36.4 °C
